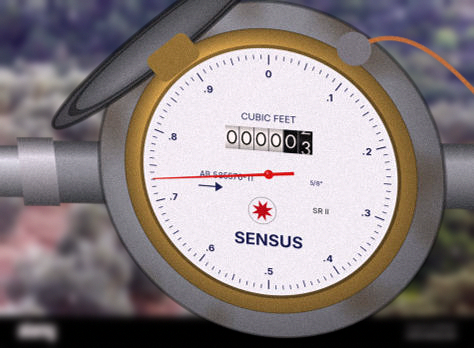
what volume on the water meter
2.73 ft³
